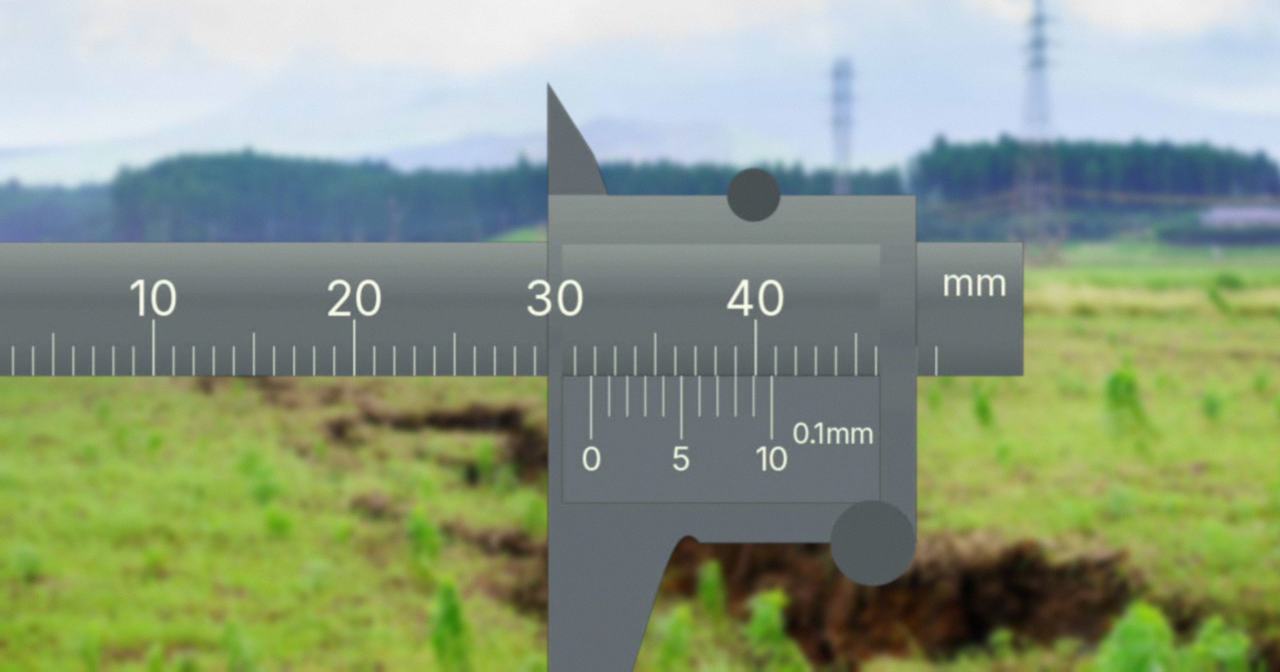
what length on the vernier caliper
31.8 mm
